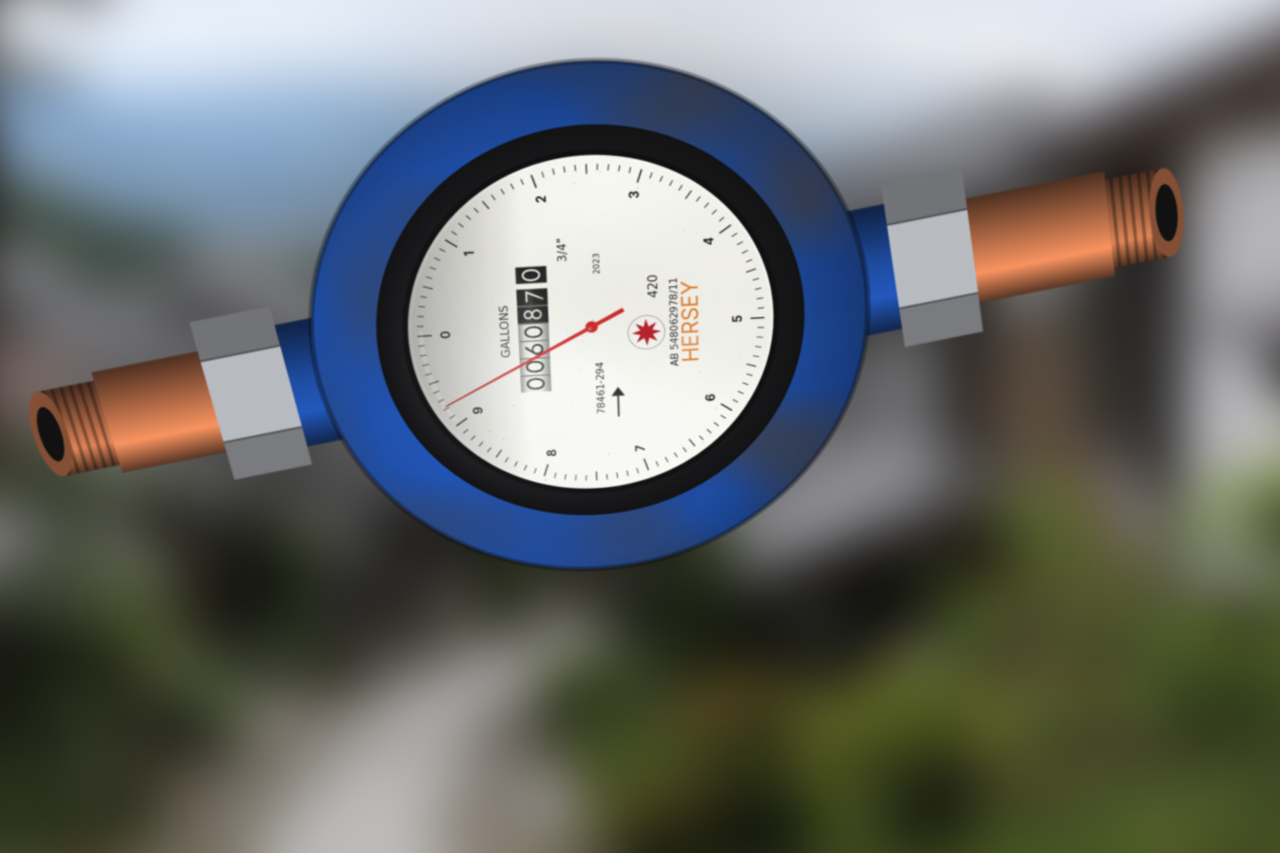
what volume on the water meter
60869.2 gal
